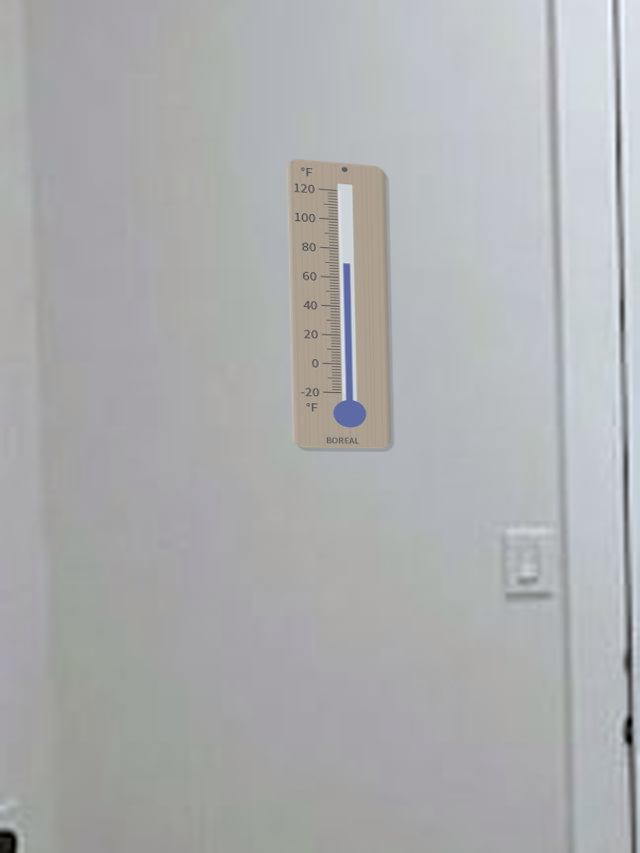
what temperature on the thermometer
70 °F
